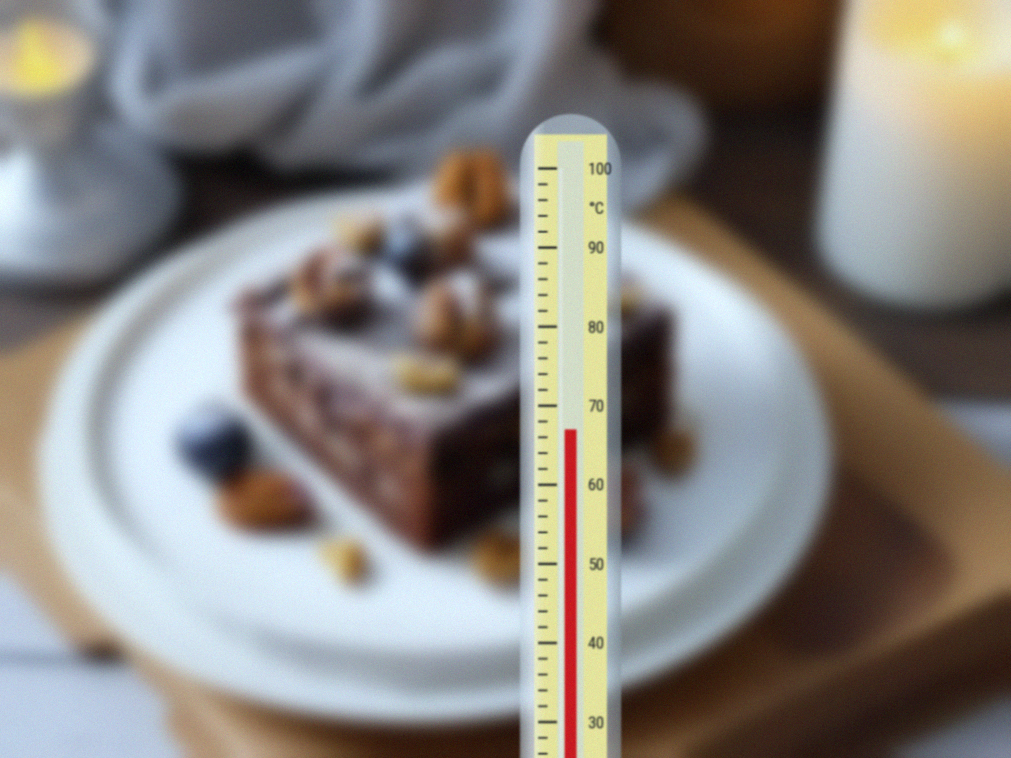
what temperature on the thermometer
67 °C
